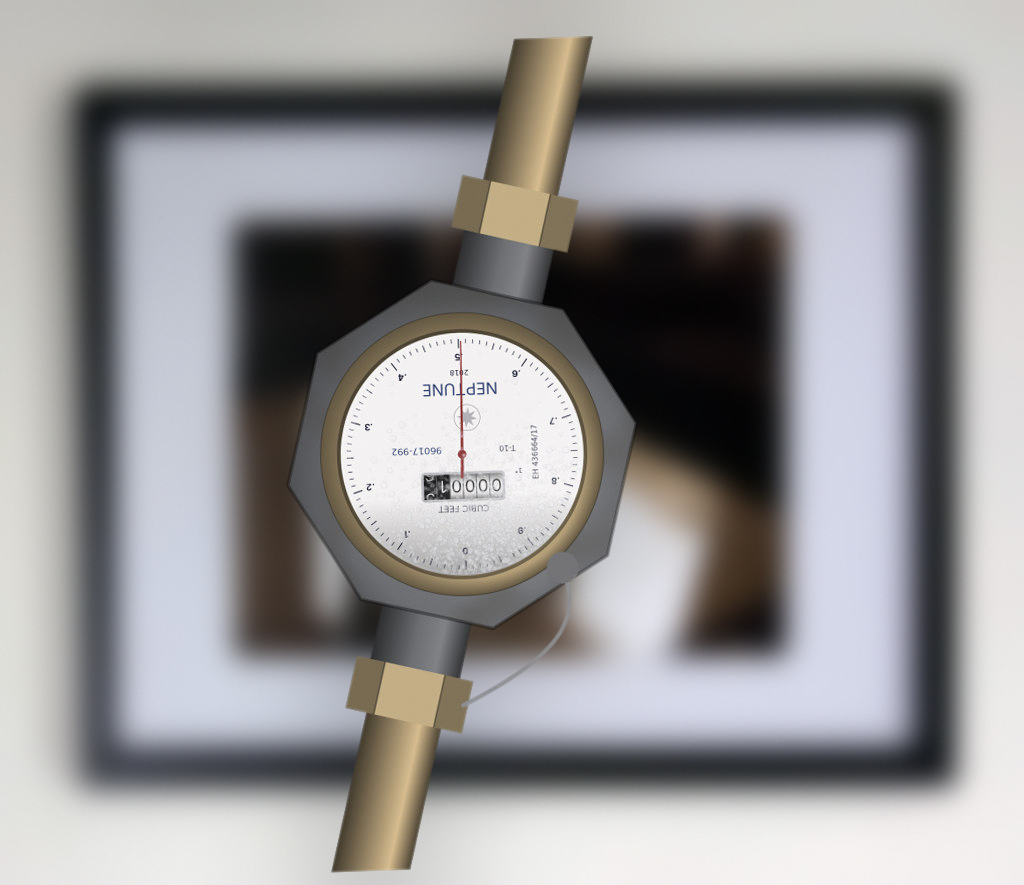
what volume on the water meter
15.50 ft³
